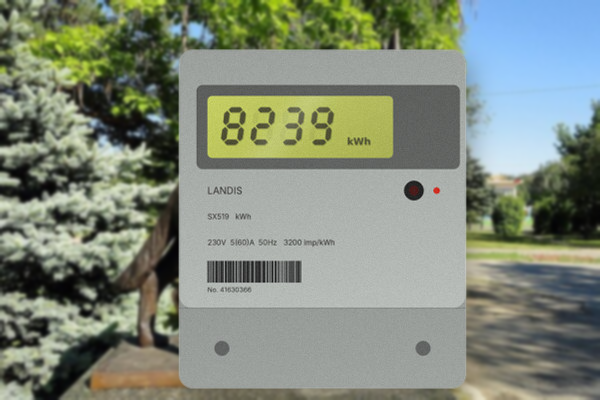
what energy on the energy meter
8239 kWh
